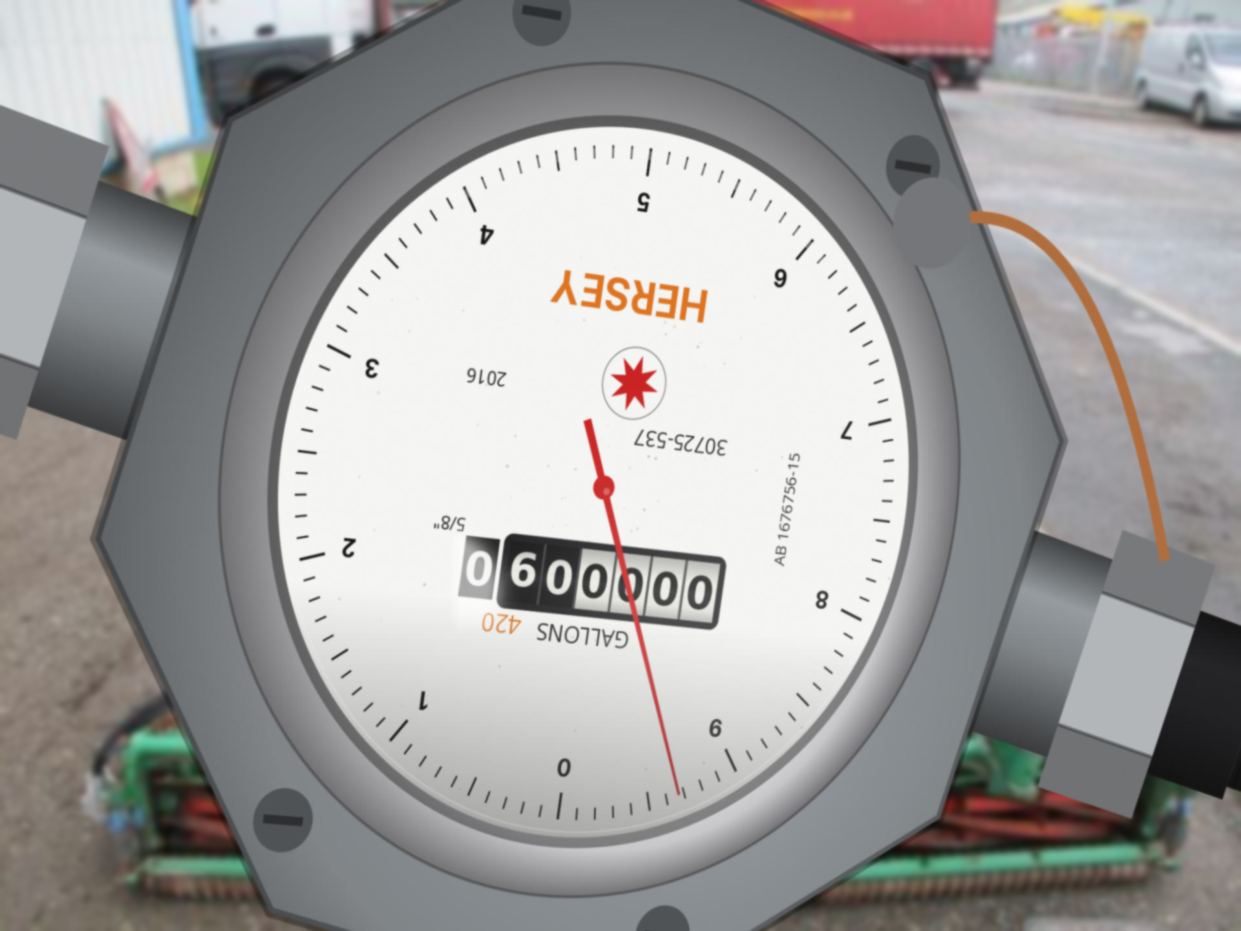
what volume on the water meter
89.3 gal
